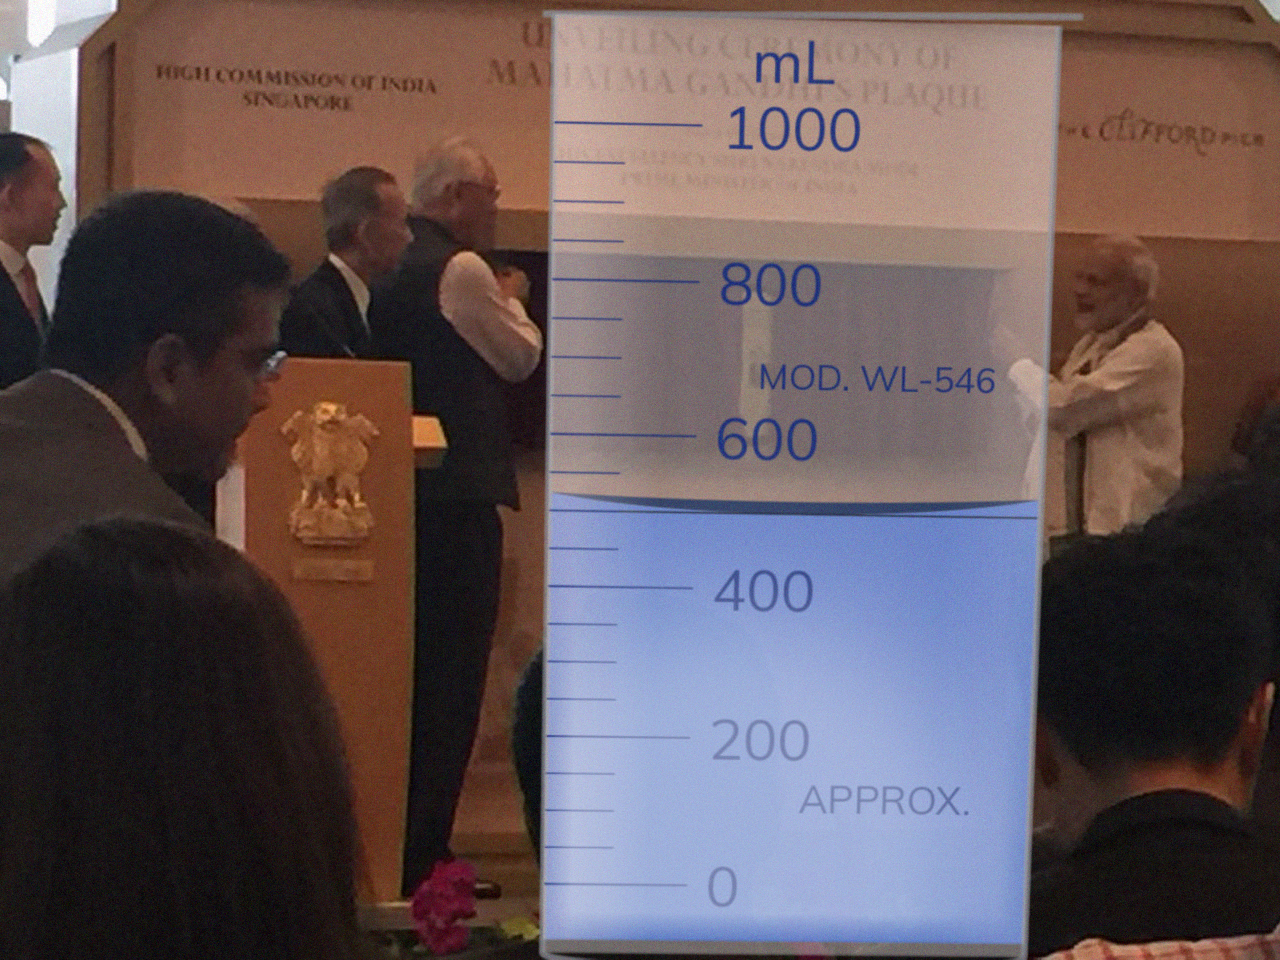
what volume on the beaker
500 mL
